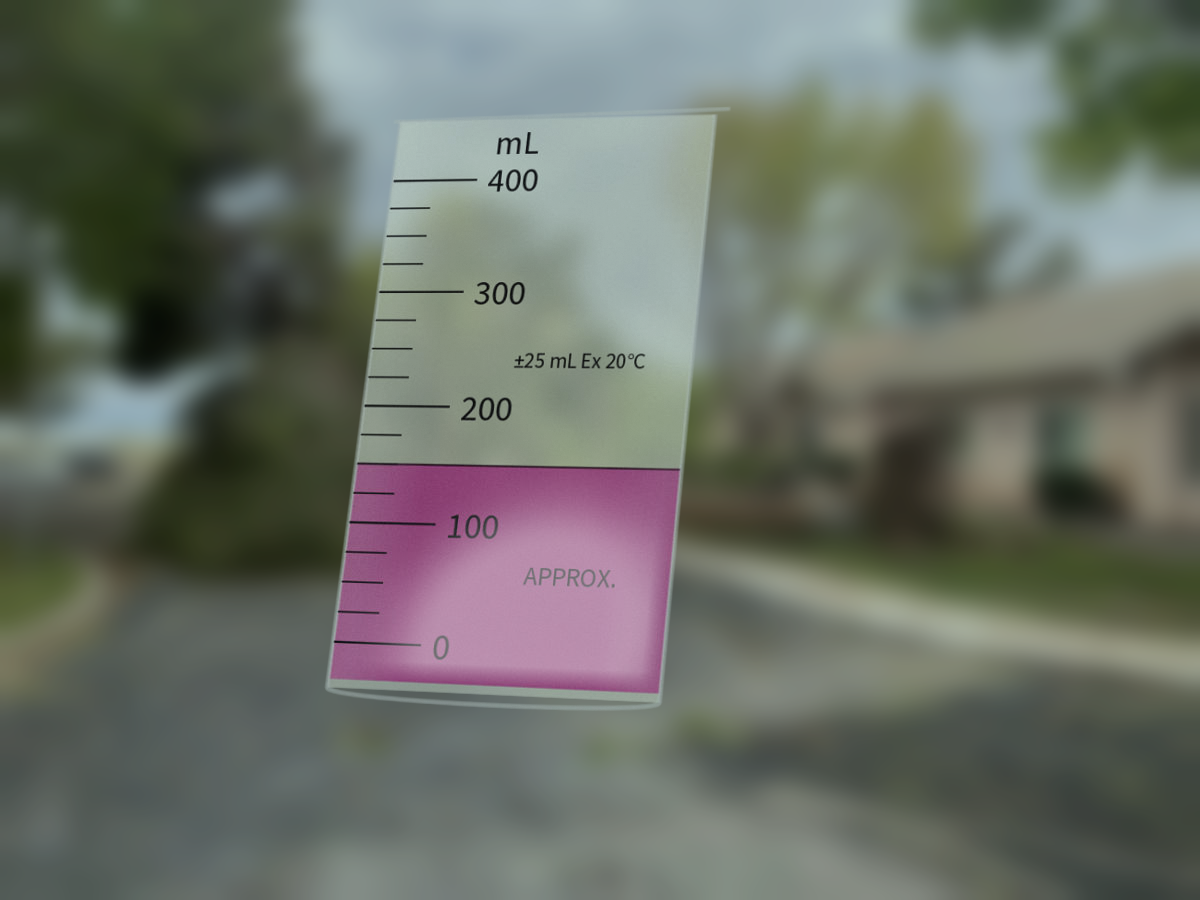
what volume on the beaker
150 mL
